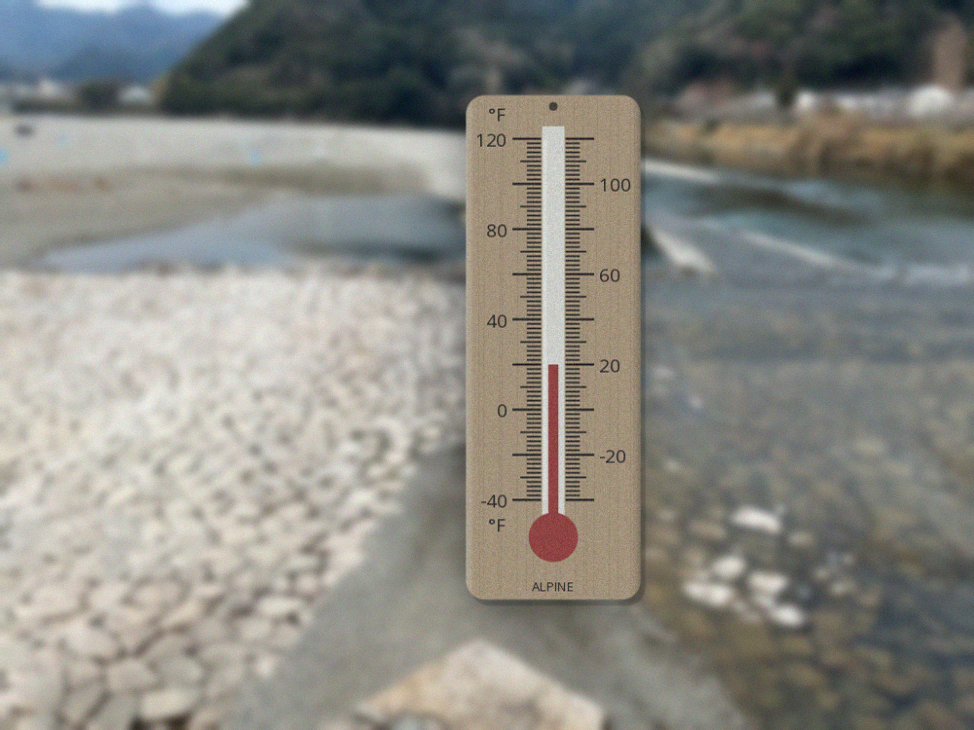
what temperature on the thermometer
20 °F
